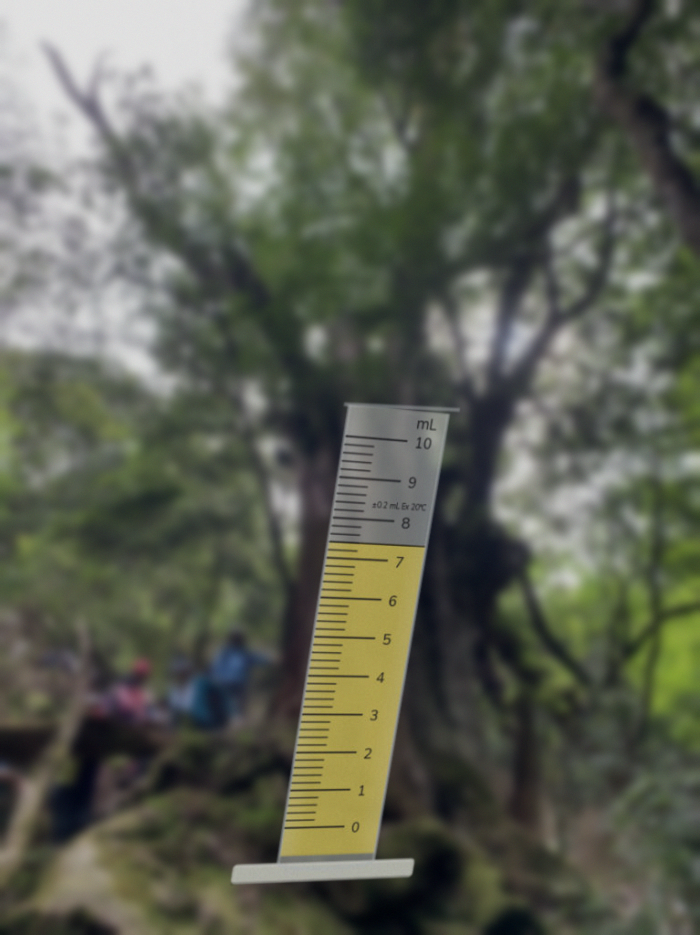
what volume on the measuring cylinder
7.4 mL
